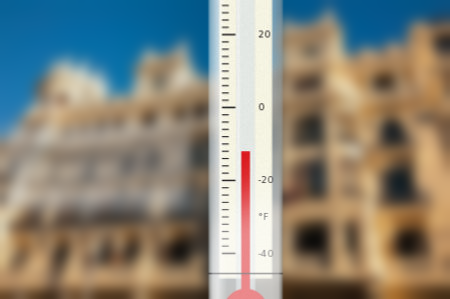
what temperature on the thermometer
-12 °F
